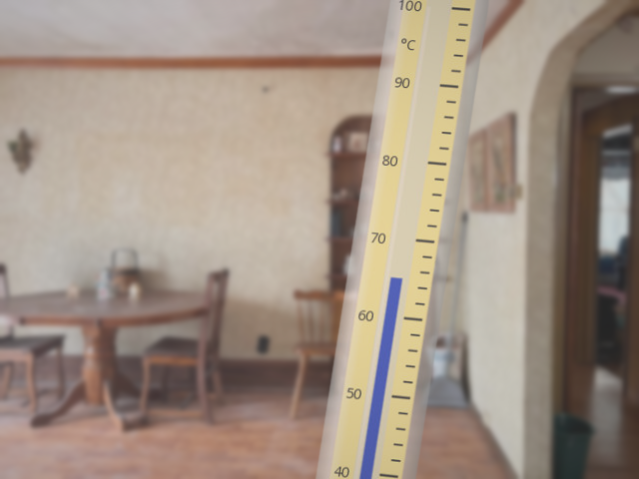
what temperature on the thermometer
65 °C
